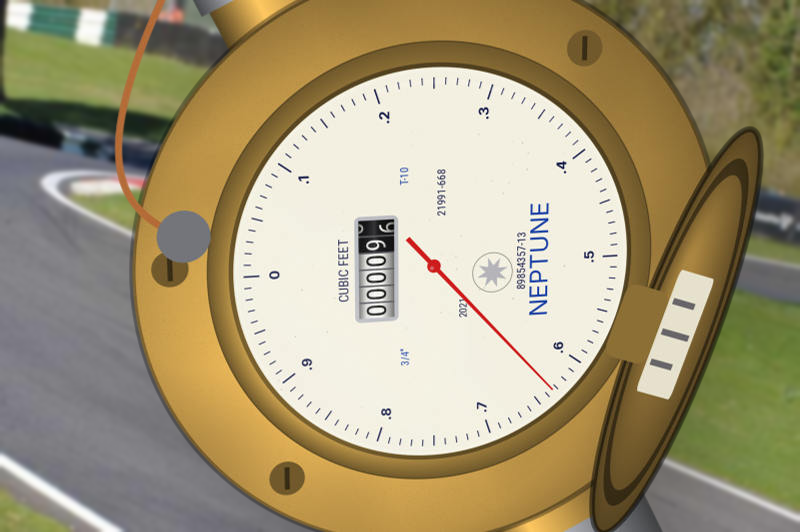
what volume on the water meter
95.63 ft³
